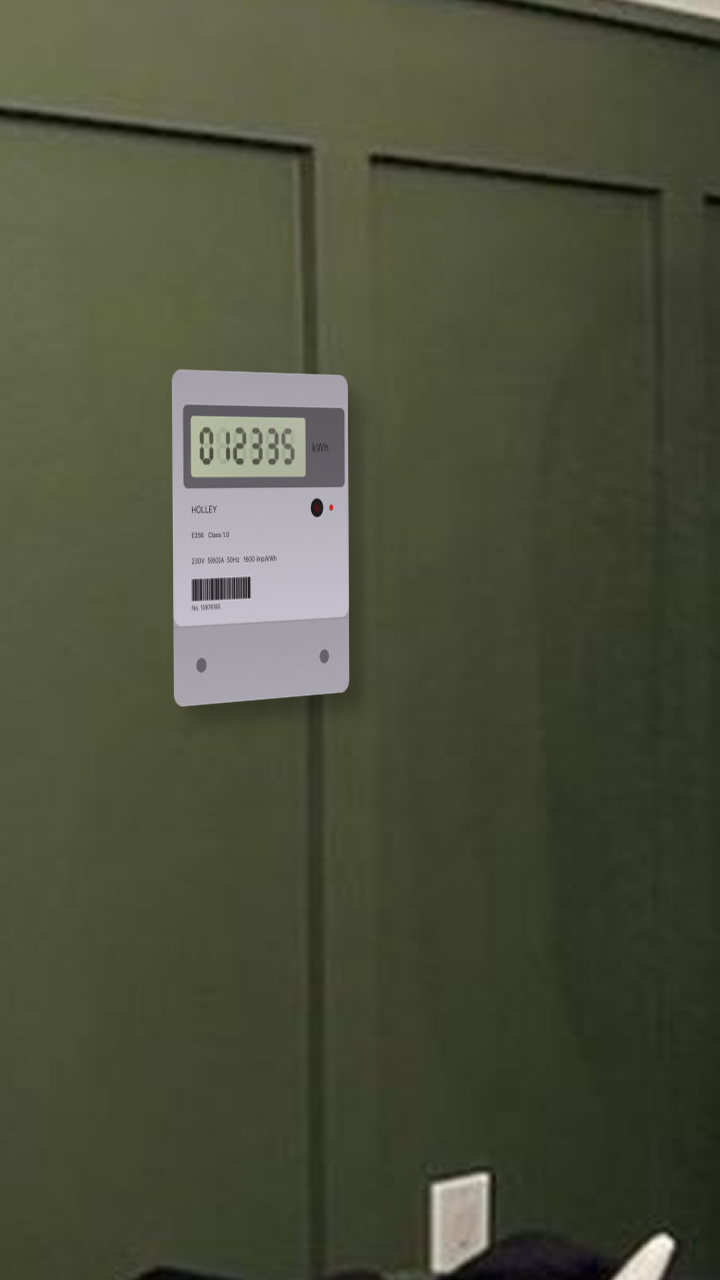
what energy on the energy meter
12335 kWh
